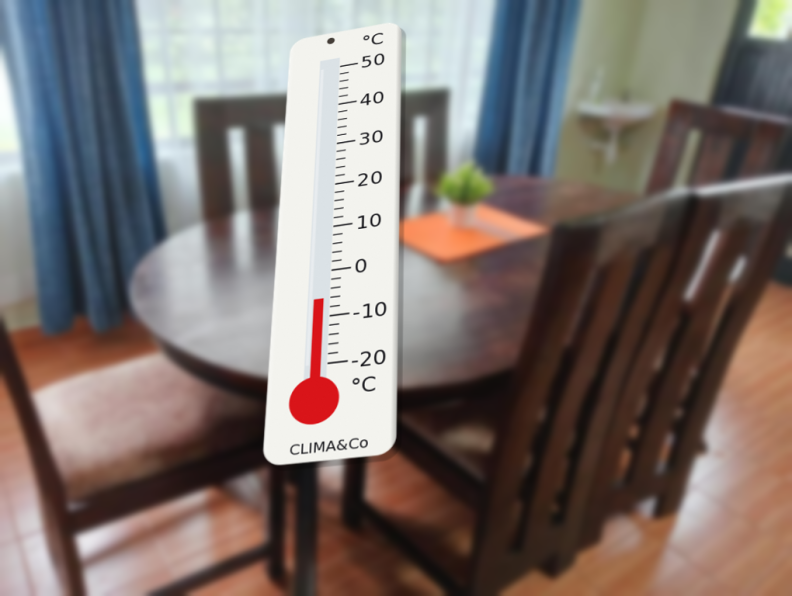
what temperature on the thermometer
-6 °C
